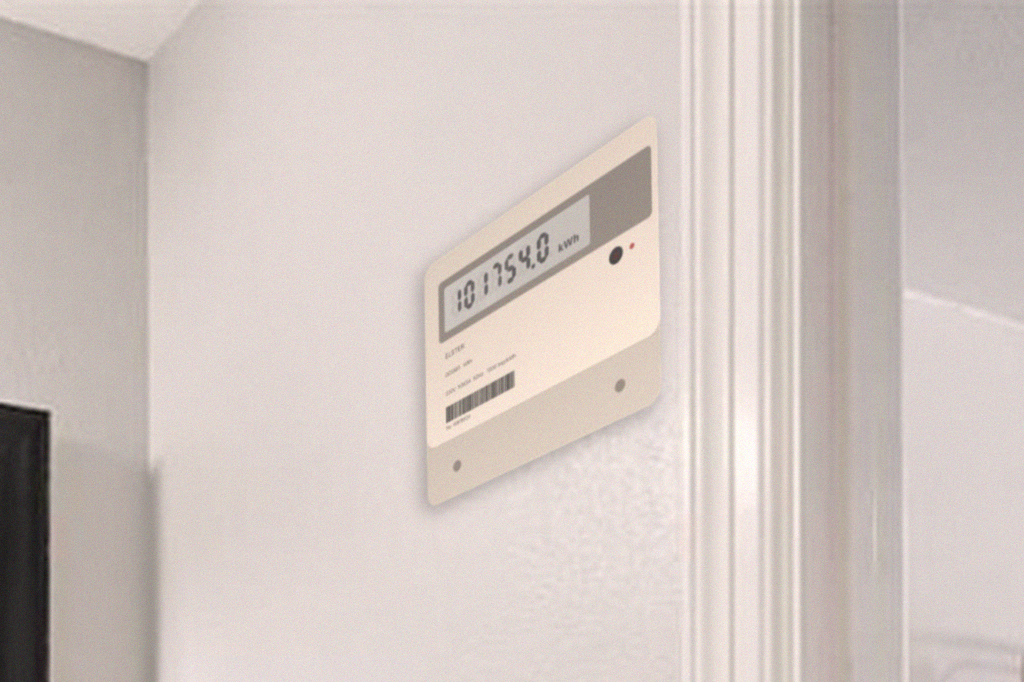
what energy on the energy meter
101754.0 kWh
